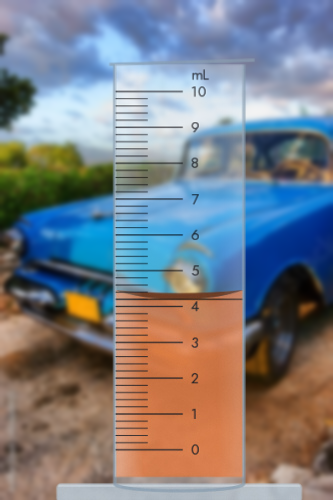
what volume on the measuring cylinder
4.2 mL
